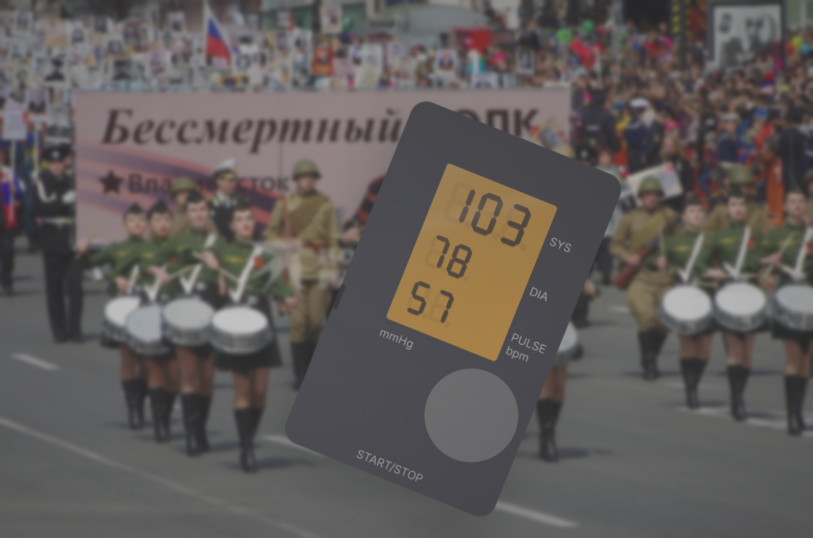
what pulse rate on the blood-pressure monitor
57 bpm
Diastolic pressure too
78 mmHg
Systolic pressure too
103 mmHg
